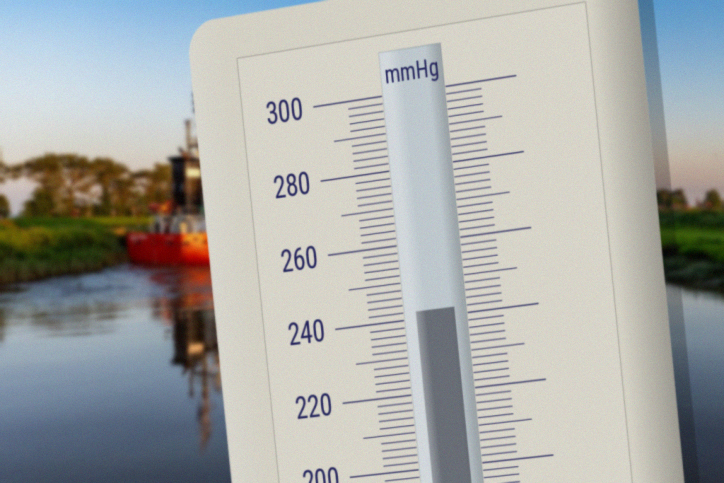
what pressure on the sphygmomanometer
242 mmHg
